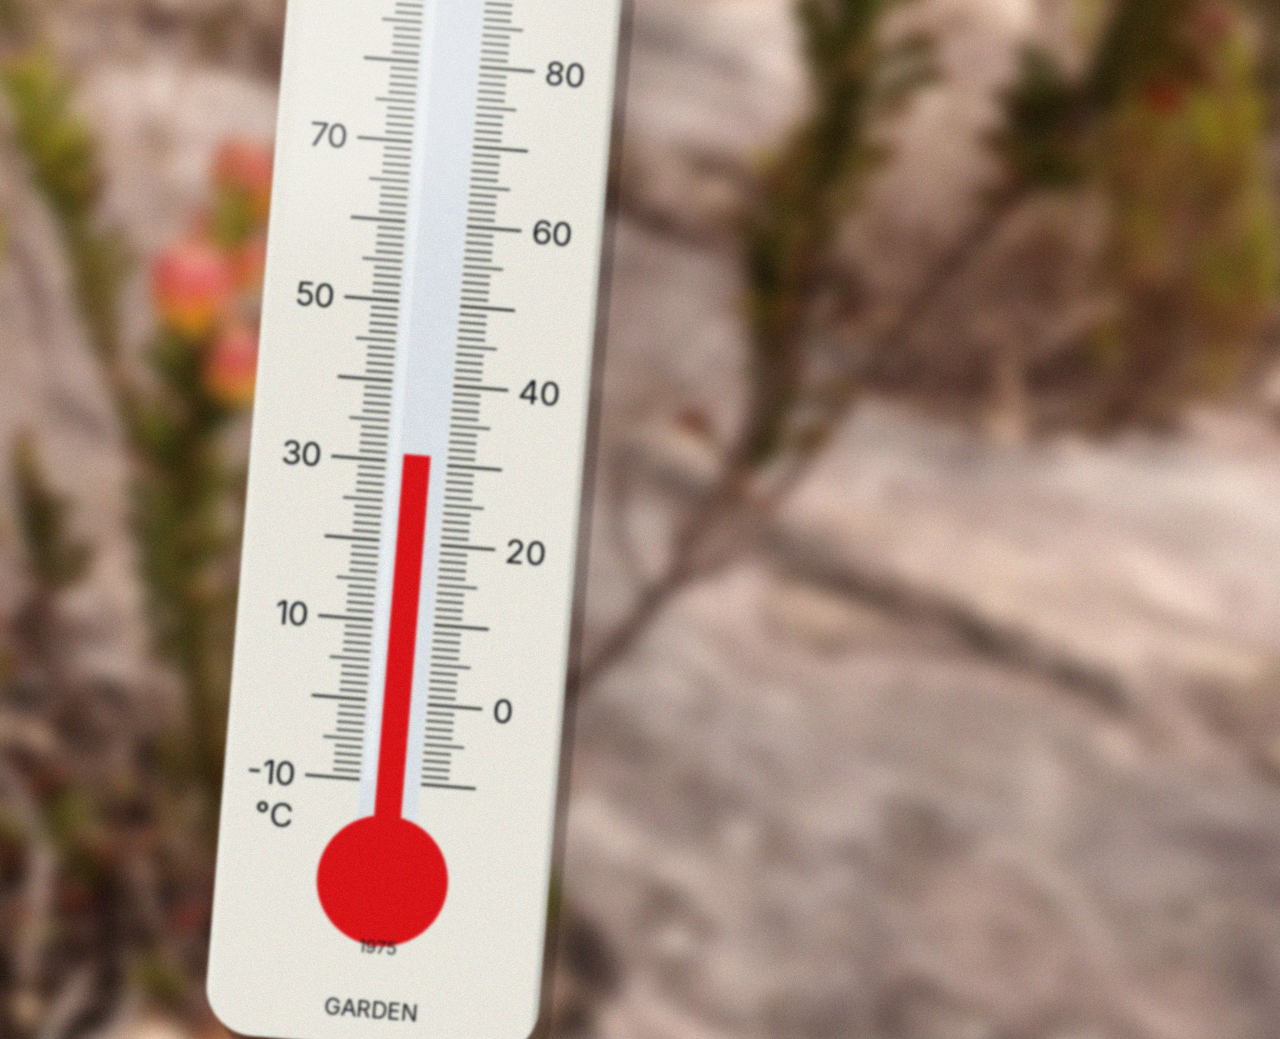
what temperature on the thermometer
31 °C
